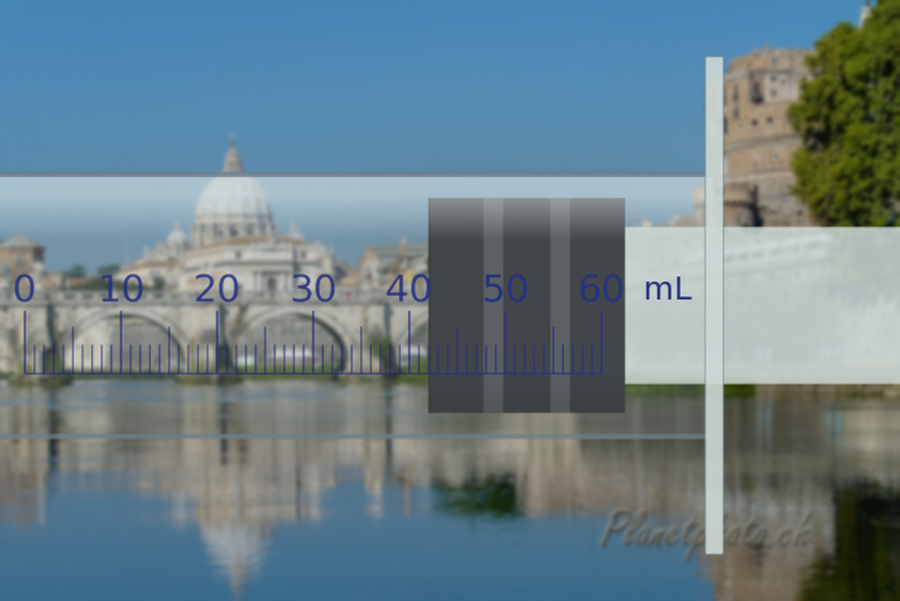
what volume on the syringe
42 mL
